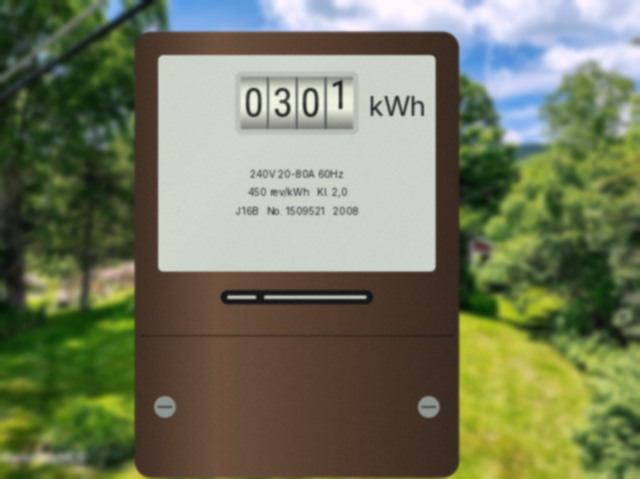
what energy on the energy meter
301 kWh
